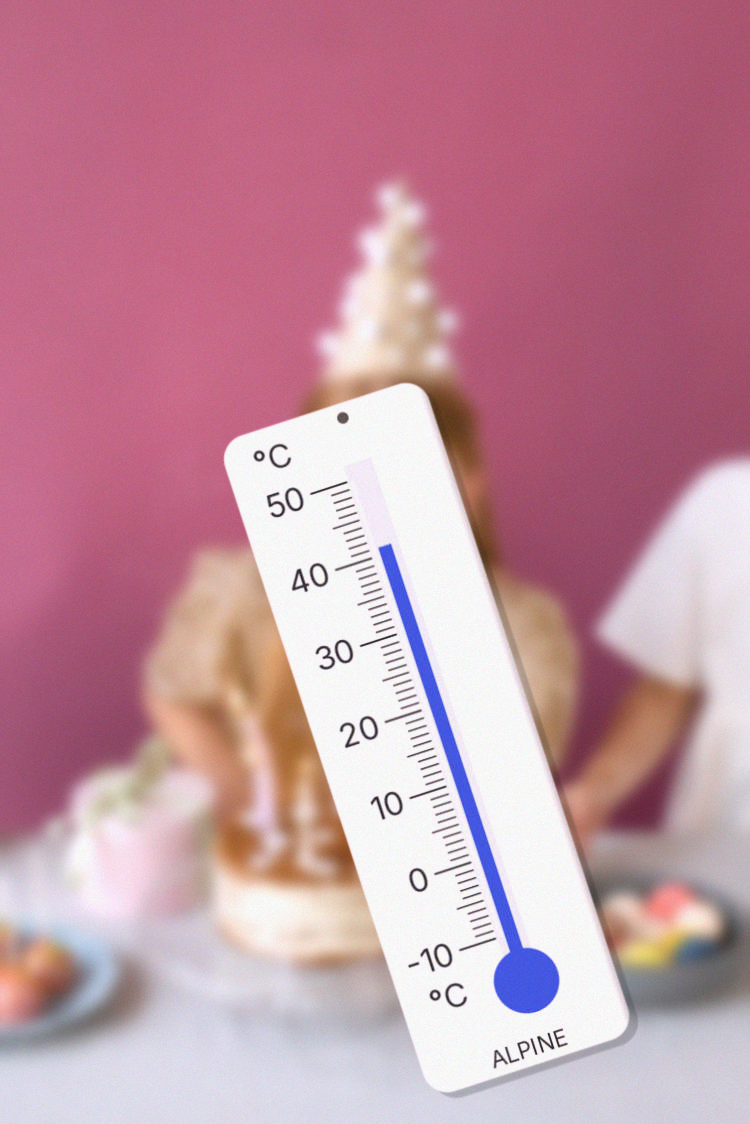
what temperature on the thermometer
41 °C
